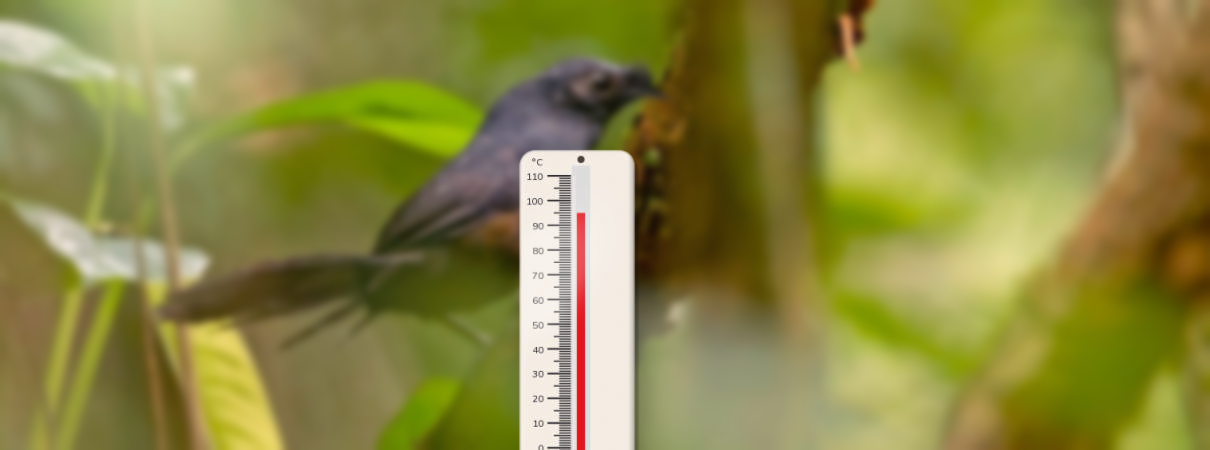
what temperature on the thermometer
95 °C
